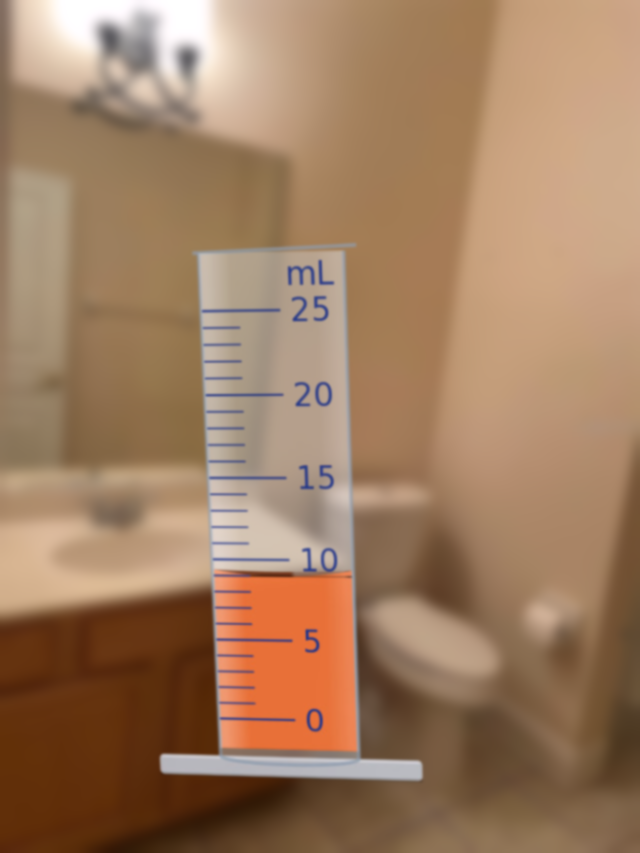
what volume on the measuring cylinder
9 mL
